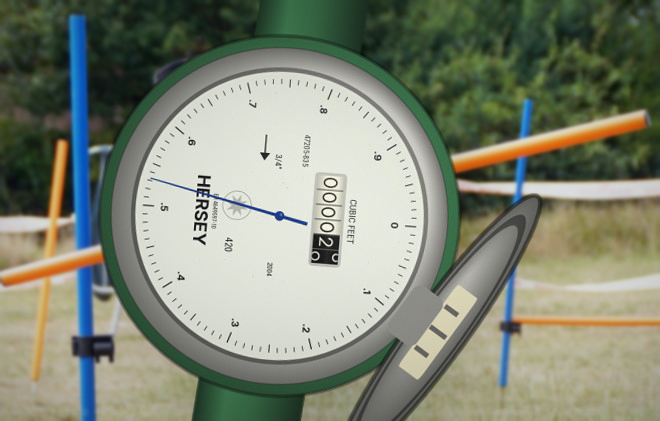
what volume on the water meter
28.53 ft³
